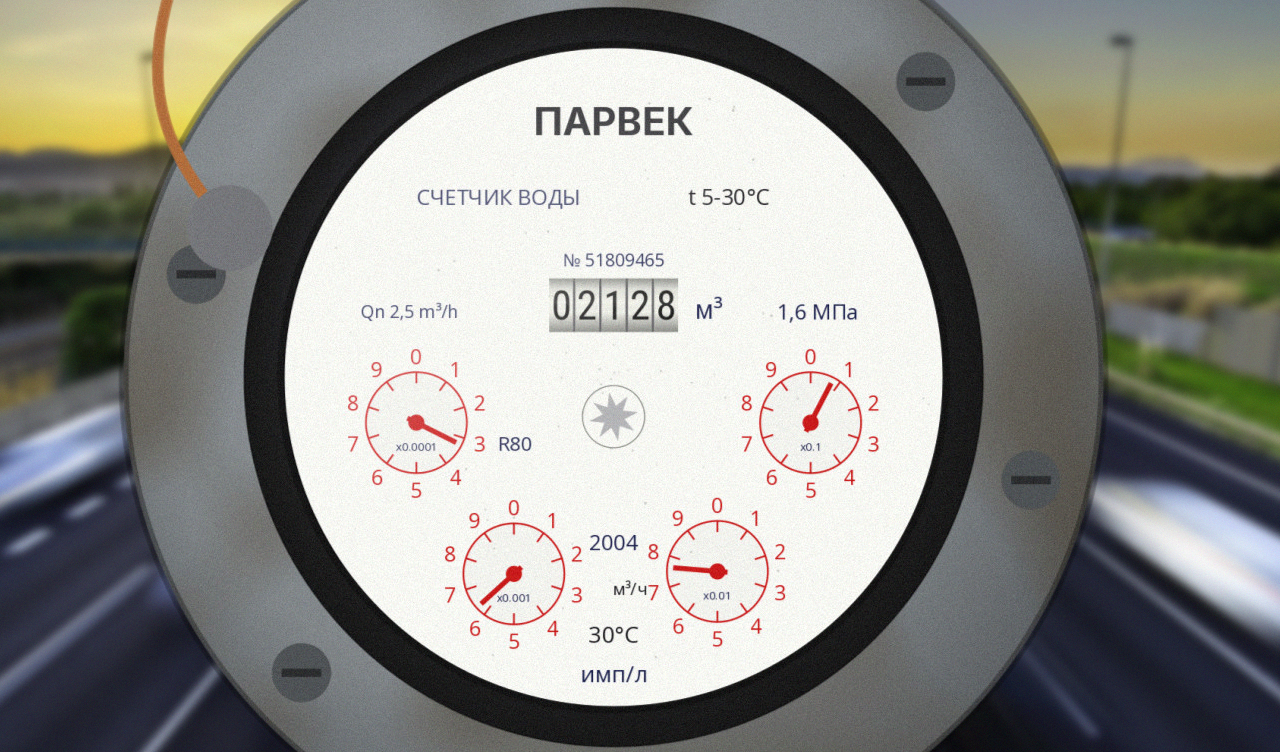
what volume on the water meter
2128.0763 m³
